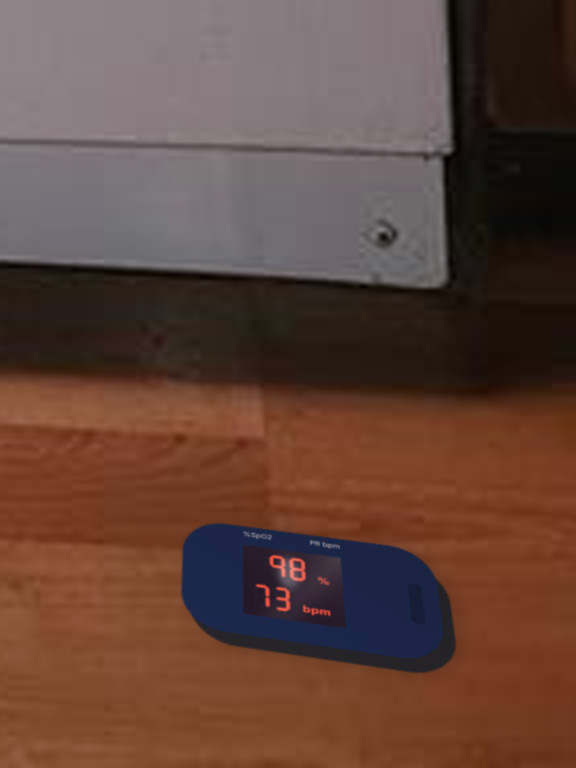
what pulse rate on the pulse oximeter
73 bpm
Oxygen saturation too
98 %
